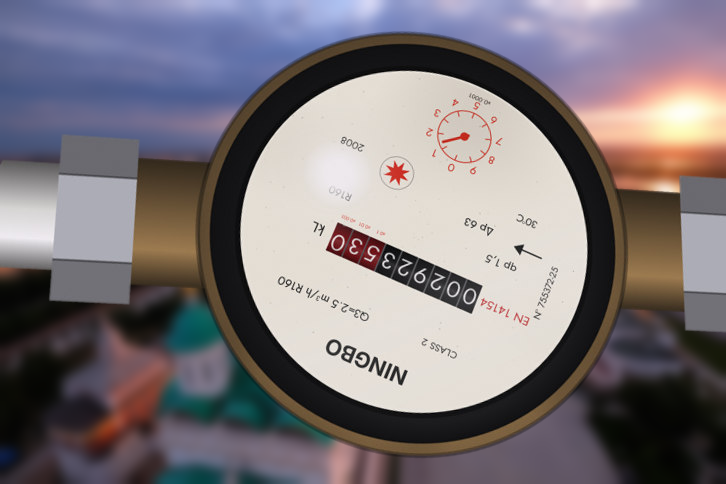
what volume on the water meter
2923.5301 kL
